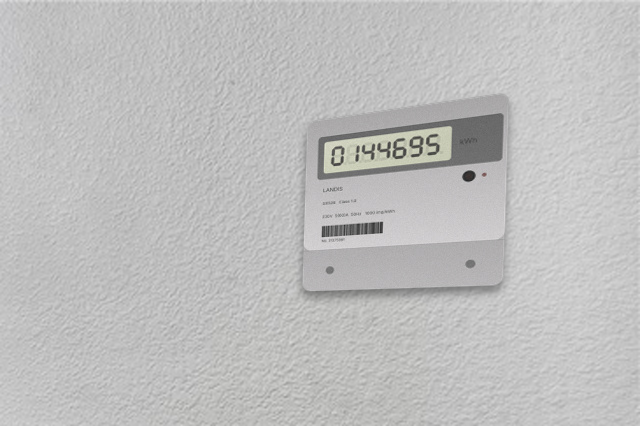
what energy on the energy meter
144695 kWh
